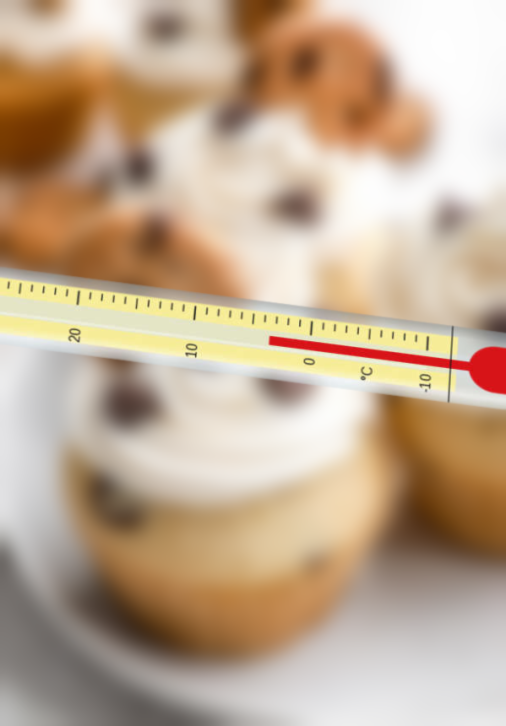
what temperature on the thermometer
3.5 °C
